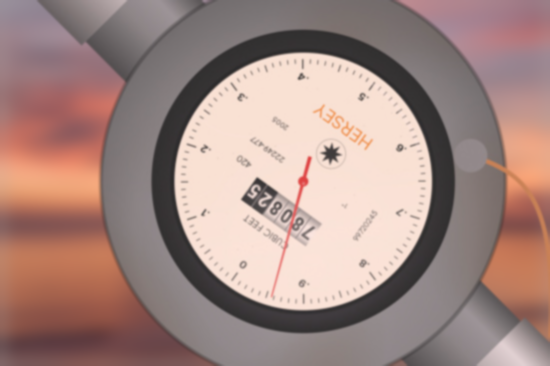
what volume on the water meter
780824.94 ft³
